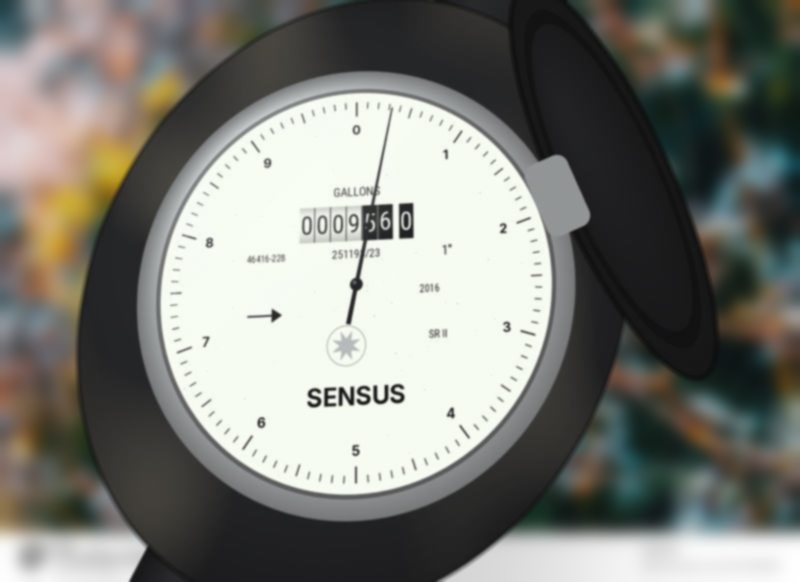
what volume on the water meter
9560.3 gal
